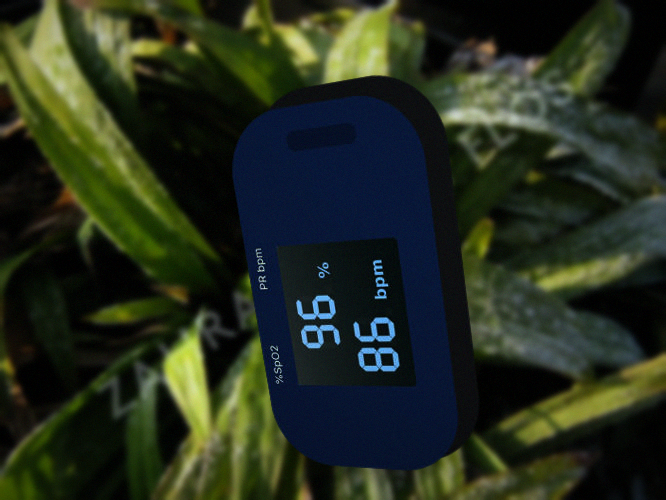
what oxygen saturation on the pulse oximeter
96 %
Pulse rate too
86 bpm
